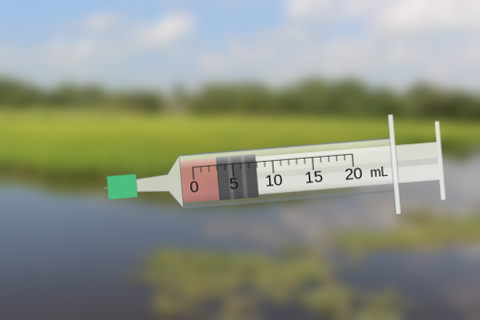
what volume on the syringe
3 mL
